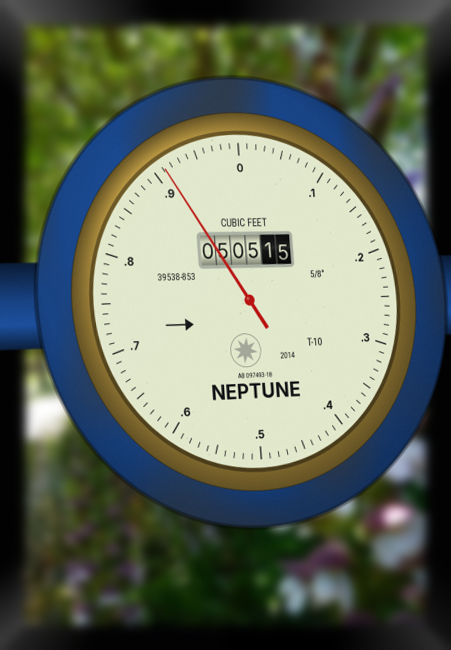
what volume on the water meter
50514.91 ft³
